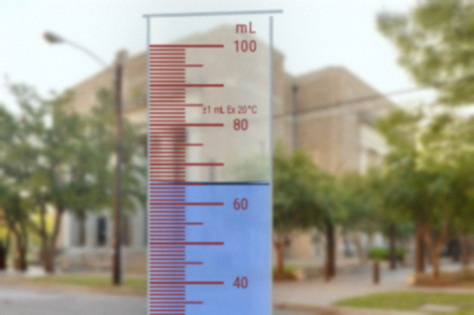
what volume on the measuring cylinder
65 mL
